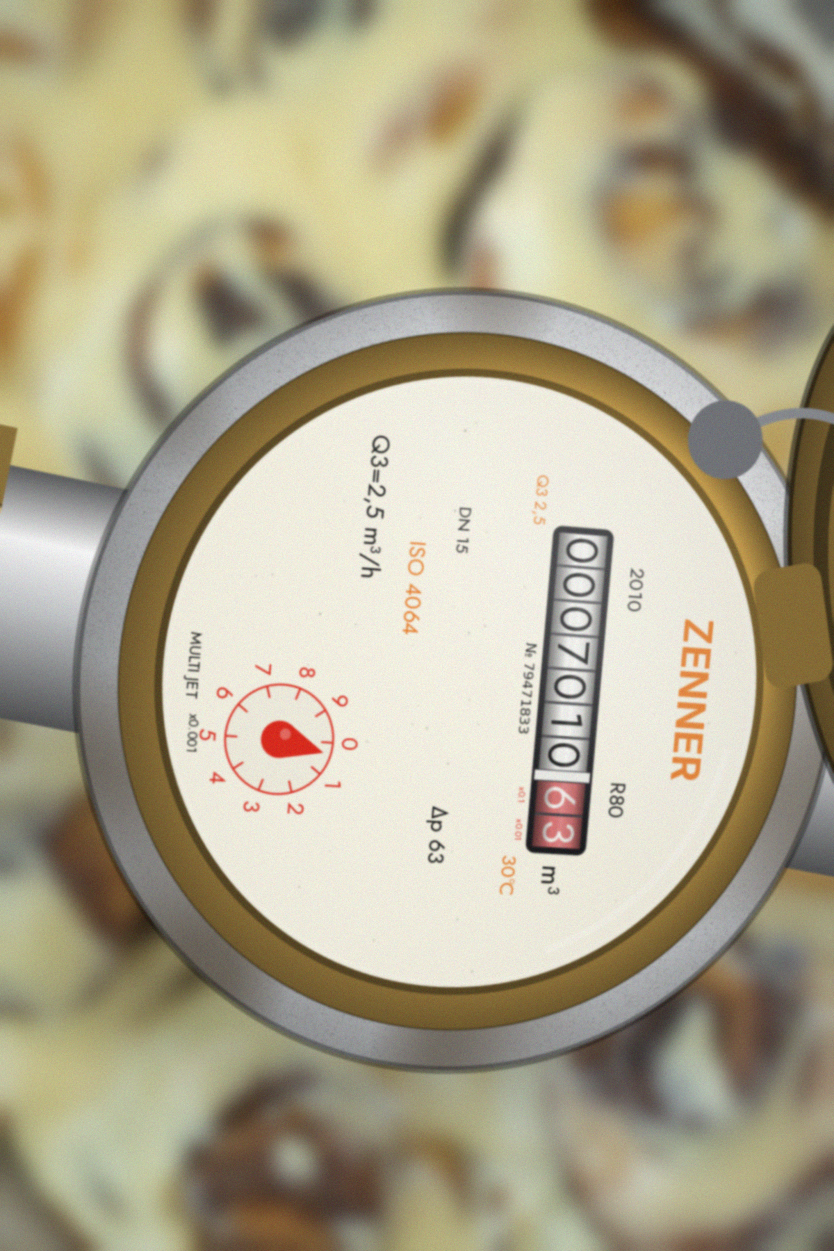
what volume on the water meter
7010.630 m³
